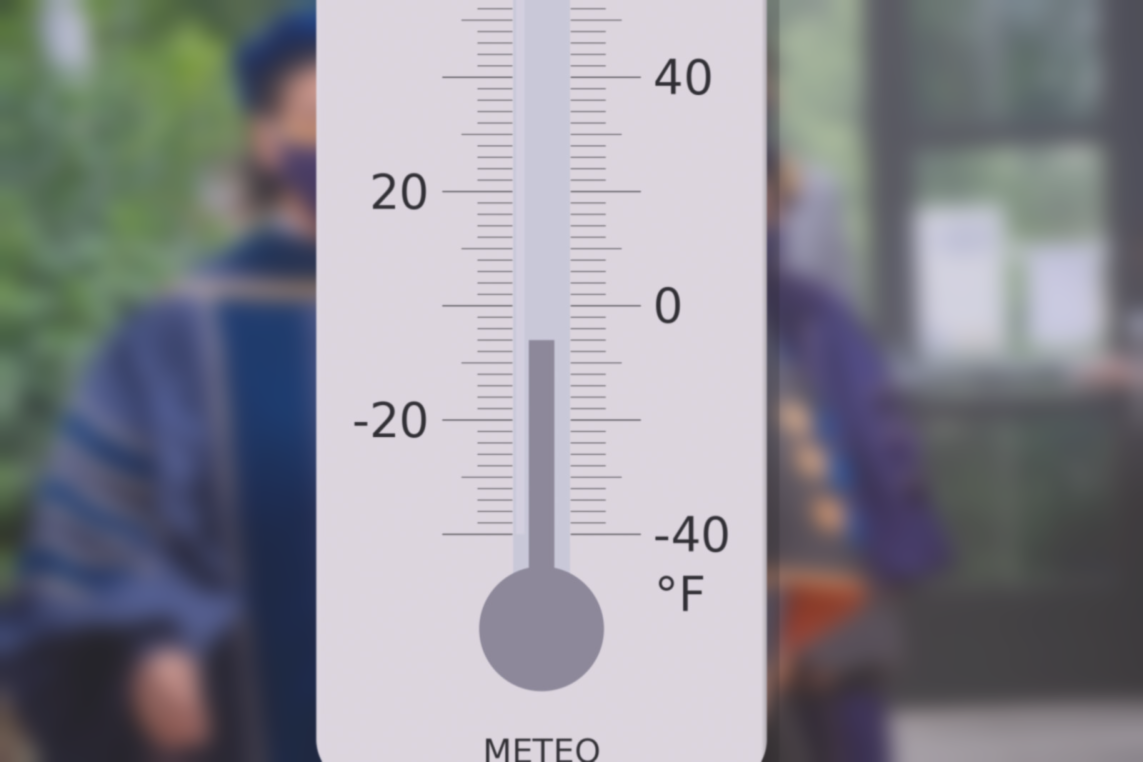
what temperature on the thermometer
-6 °F
